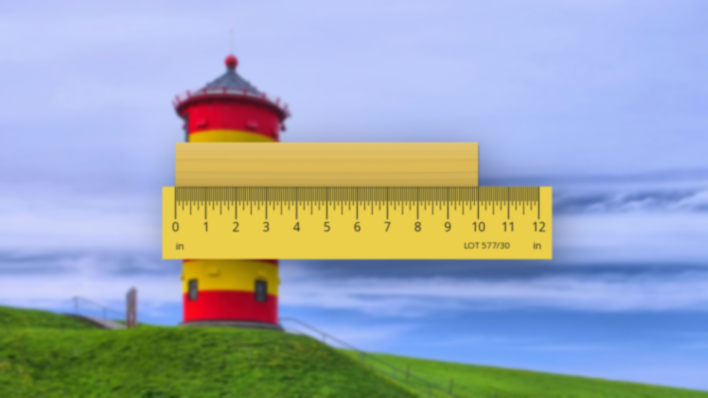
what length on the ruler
10 in
